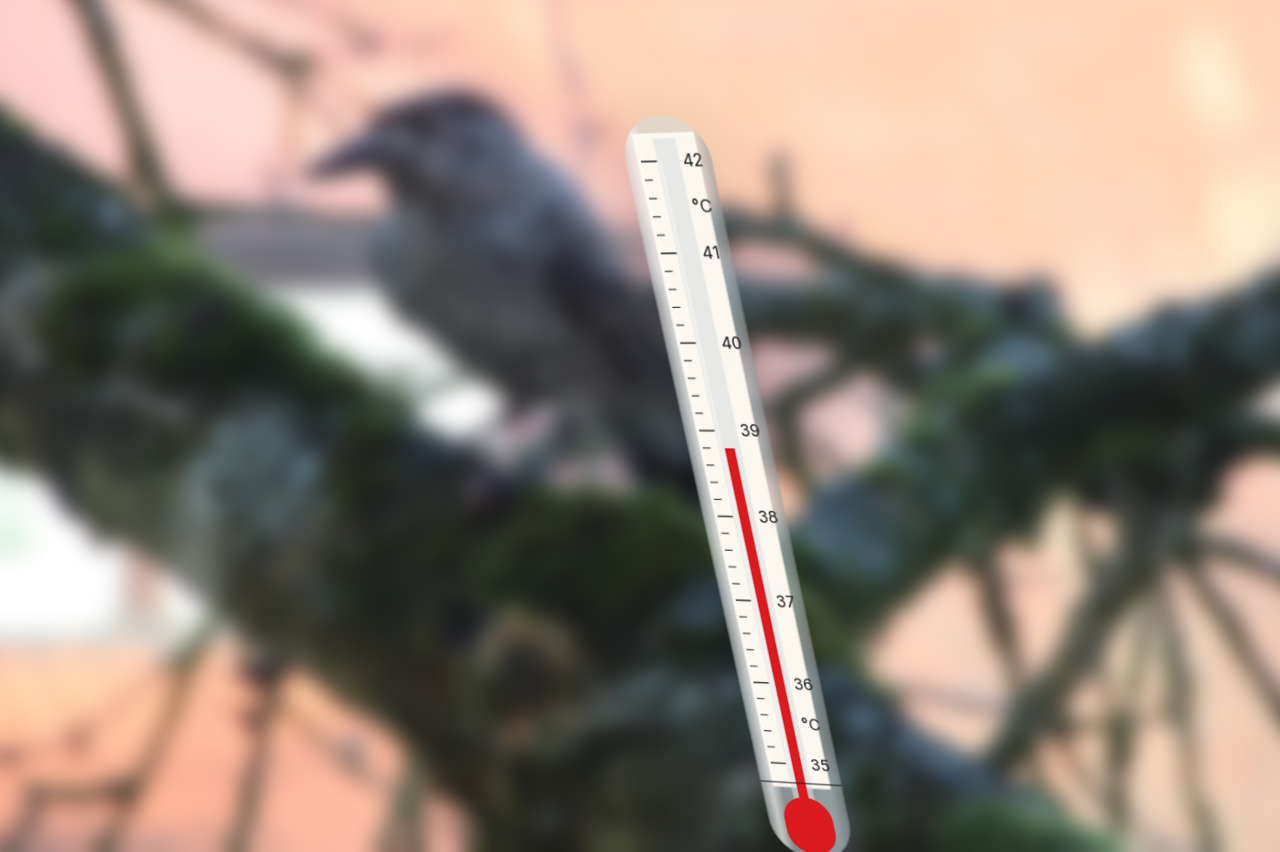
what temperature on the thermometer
38.8 °C
